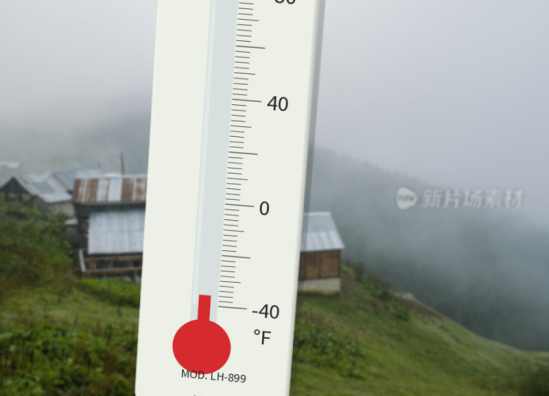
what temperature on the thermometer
-36 °F
